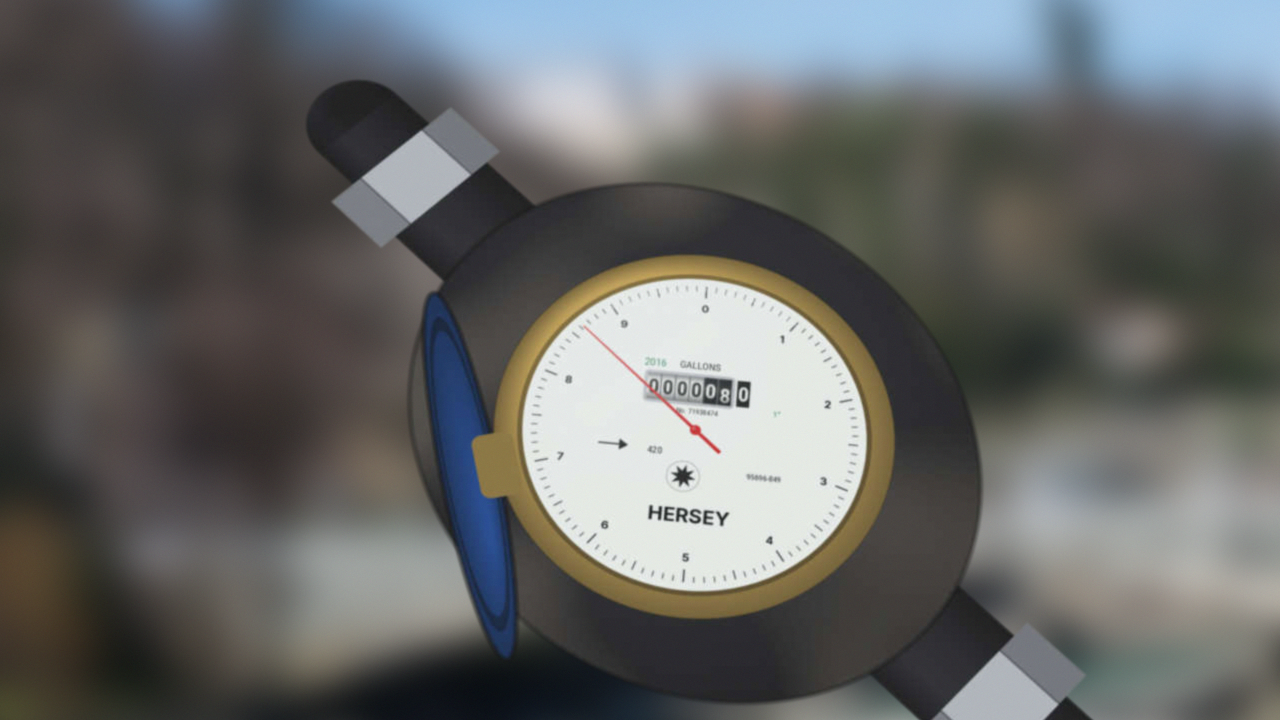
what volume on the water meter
78.6 gal
